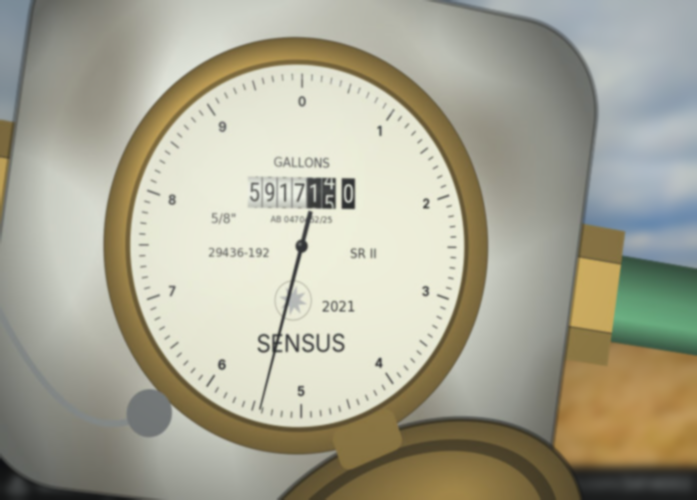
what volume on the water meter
5917145.4 gal
